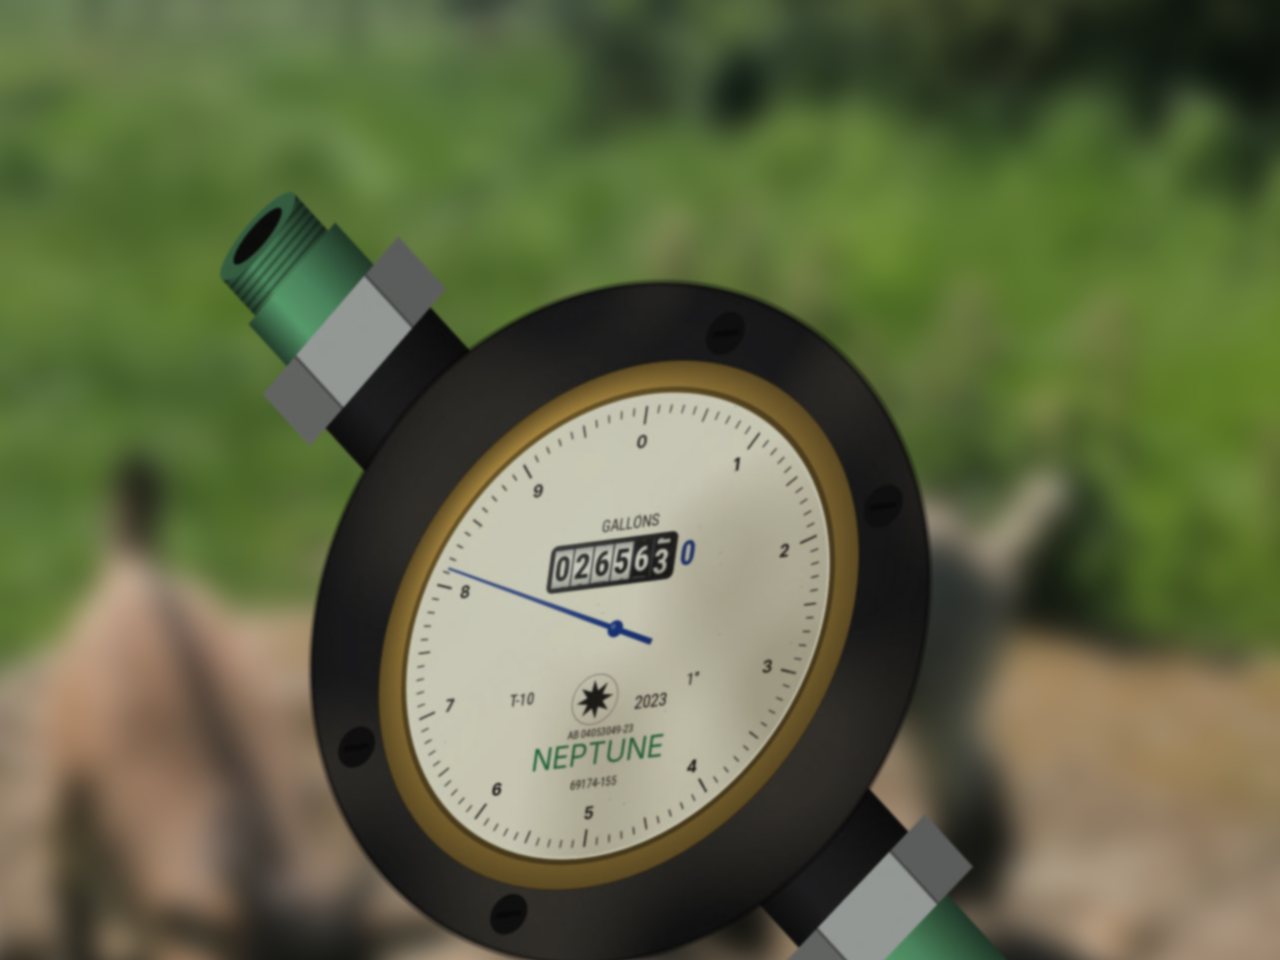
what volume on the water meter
265628.1 gal
